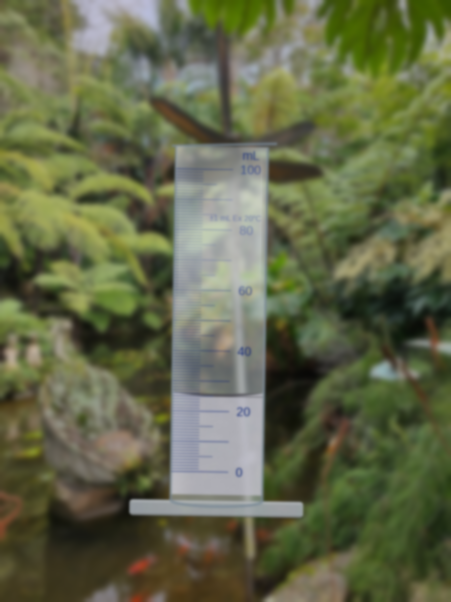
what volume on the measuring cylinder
25 mL
